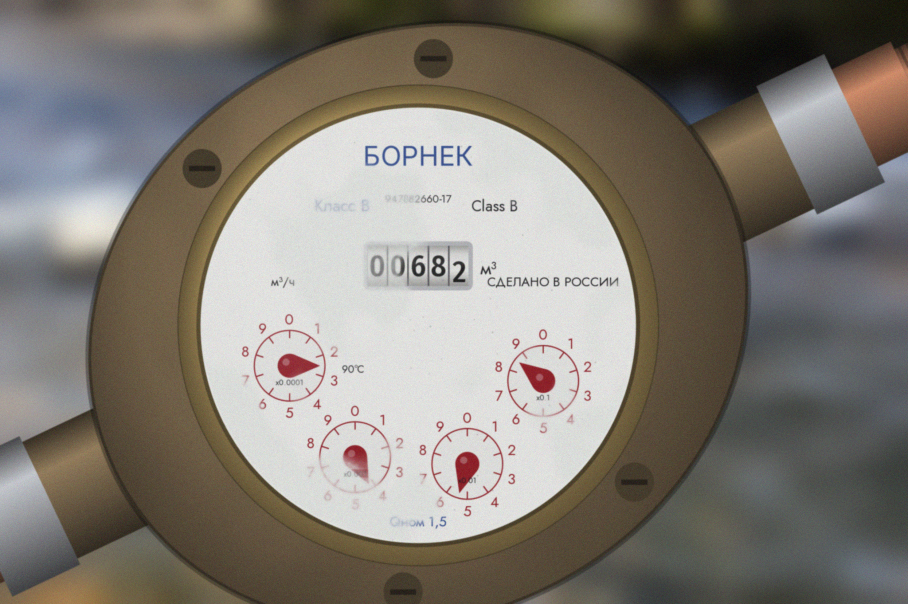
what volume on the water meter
681.8542 m³
